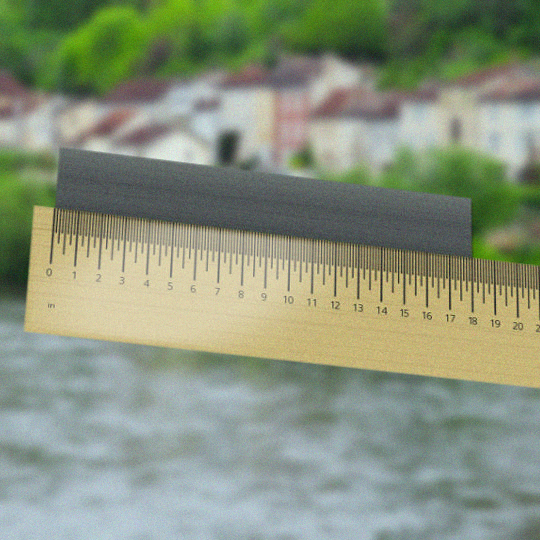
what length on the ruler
18 in
